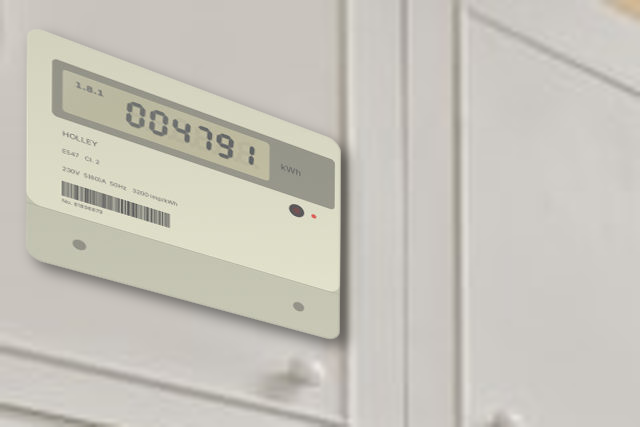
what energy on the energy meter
4791 kWh
